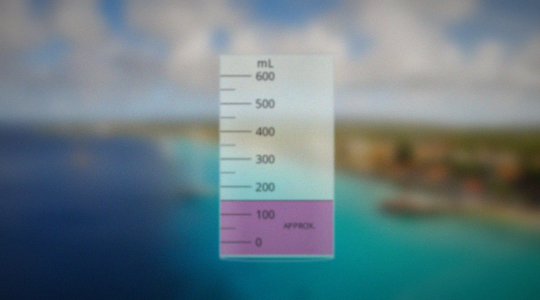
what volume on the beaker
150 mL
